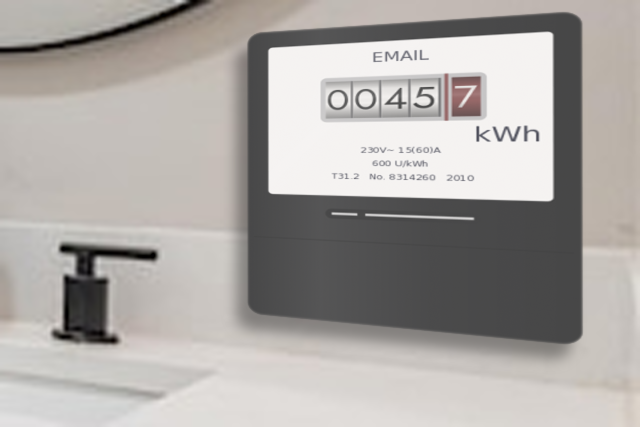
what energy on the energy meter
45.7 kWh
